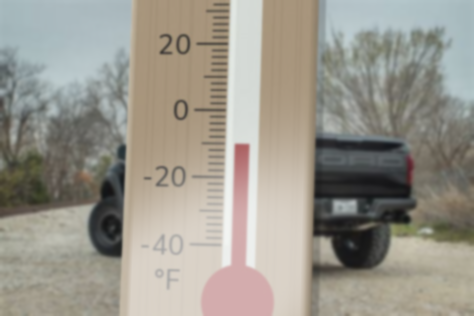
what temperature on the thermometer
-10 °F
